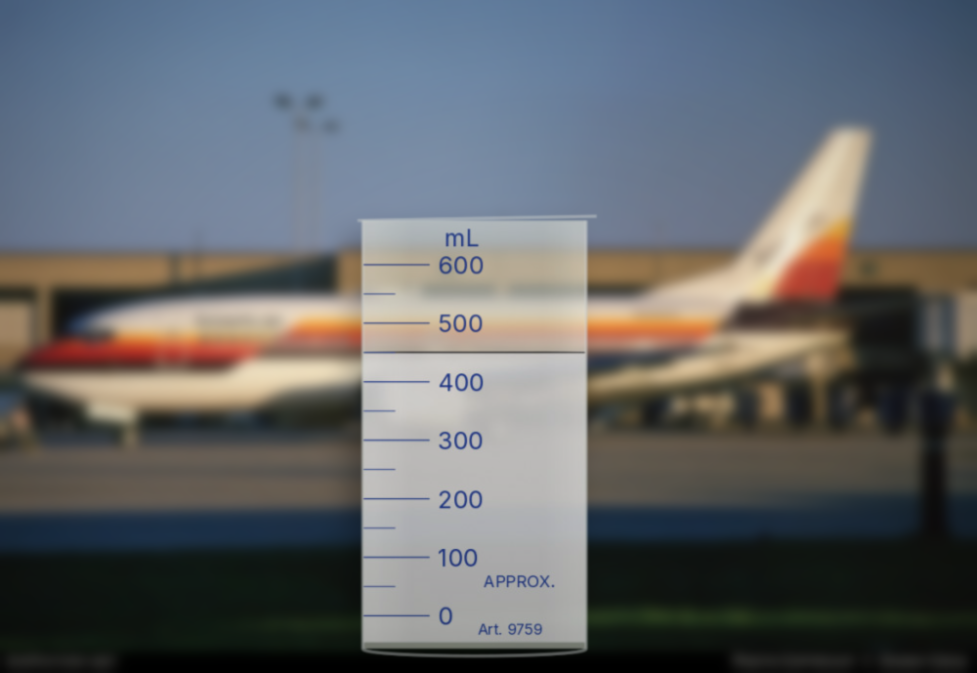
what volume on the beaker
450 mL
